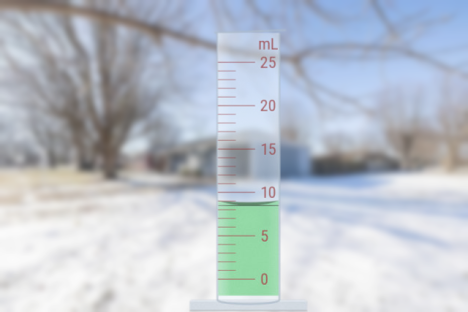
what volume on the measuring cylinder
8.5 mL
